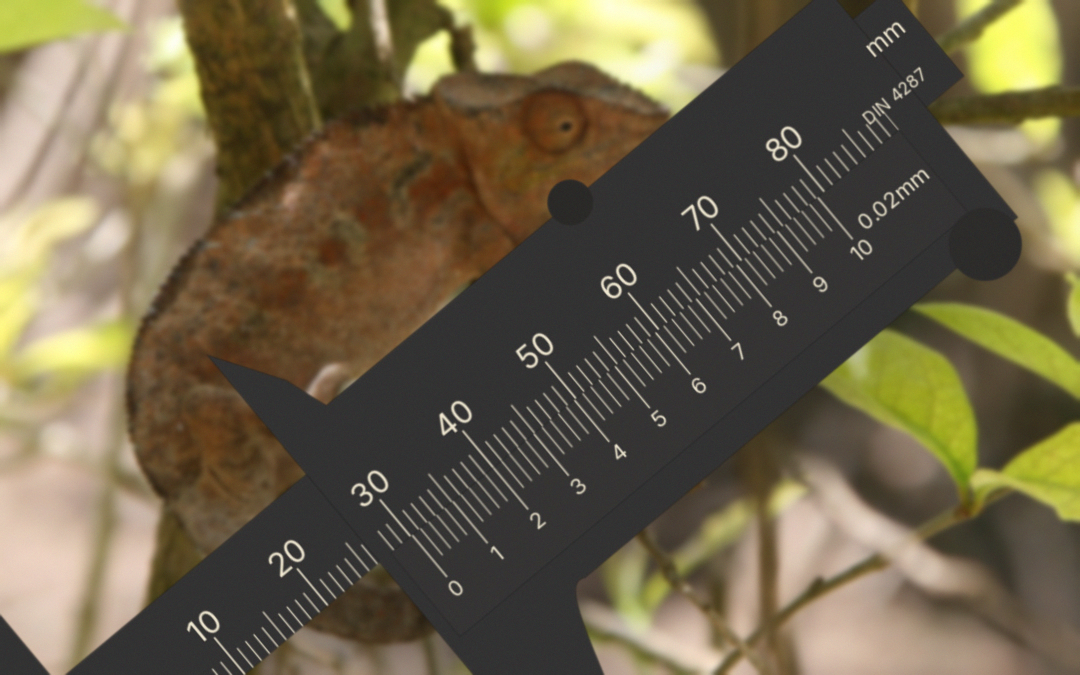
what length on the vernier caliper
30.2 mm
